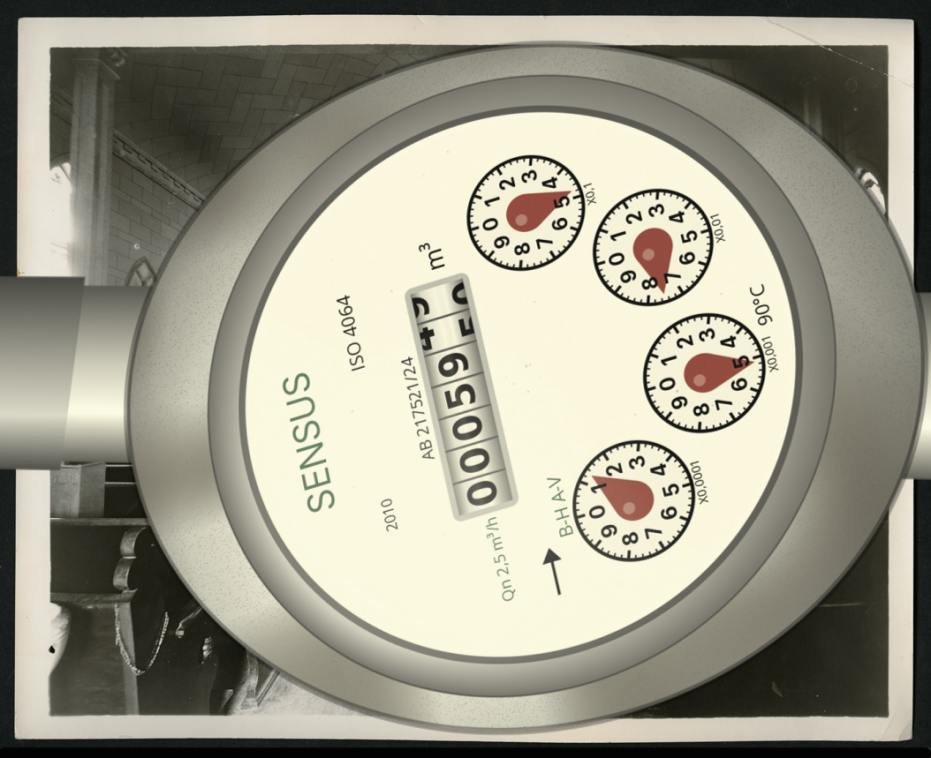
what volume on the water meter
5949.4751 m³
